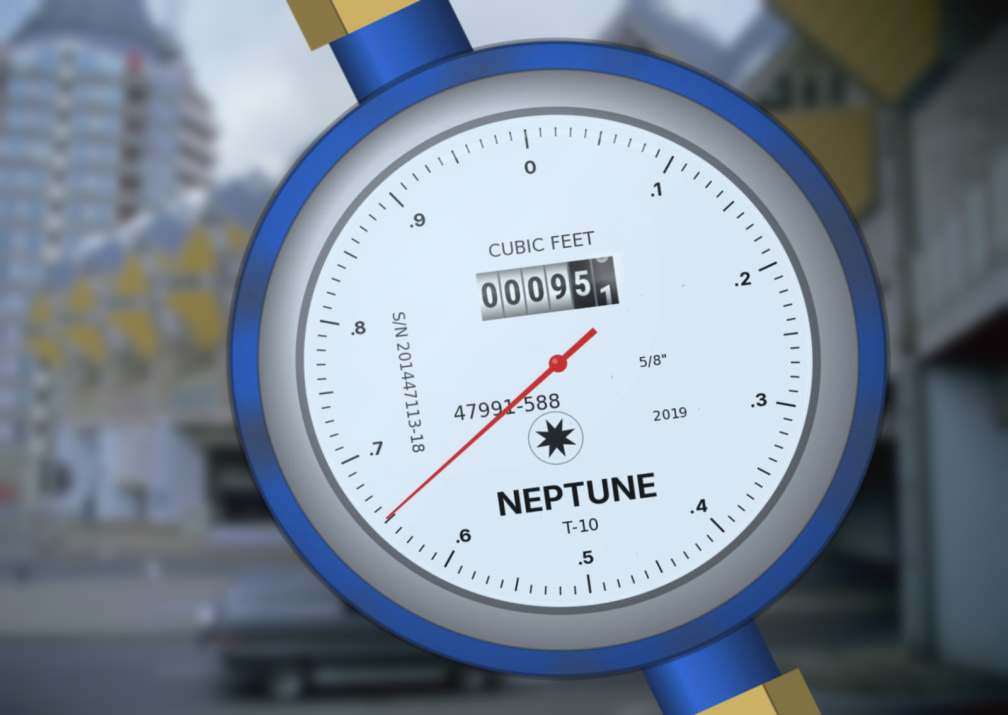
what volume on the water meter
950.65 ft³
